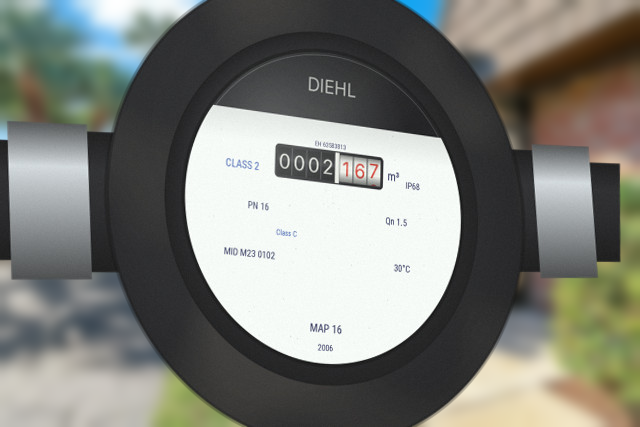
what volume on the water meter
2.167 m³
